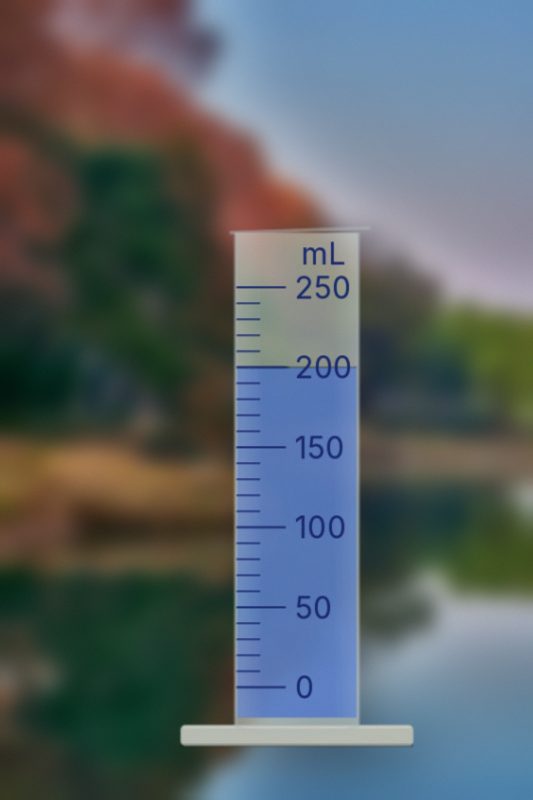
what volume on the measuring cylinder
200 mL
